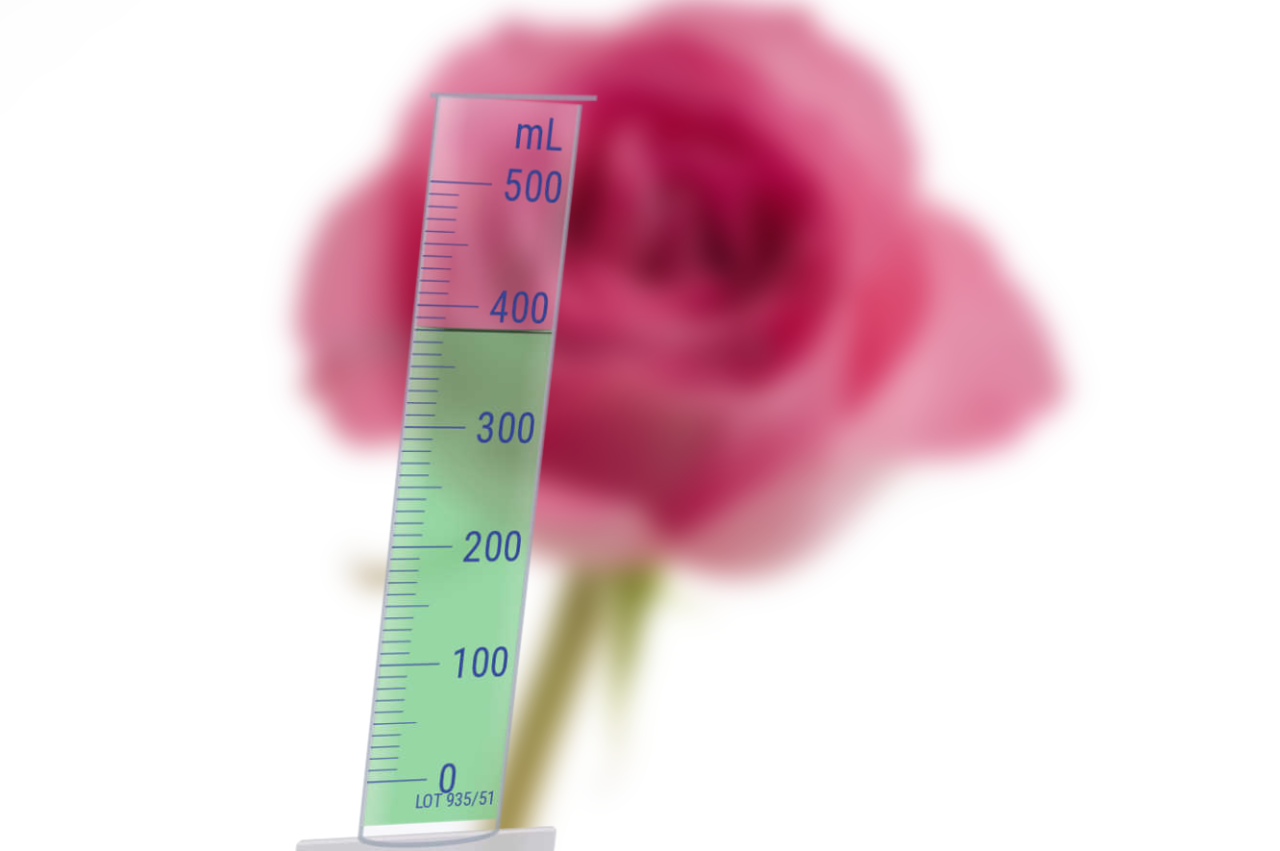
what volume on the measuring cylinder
380 mL
